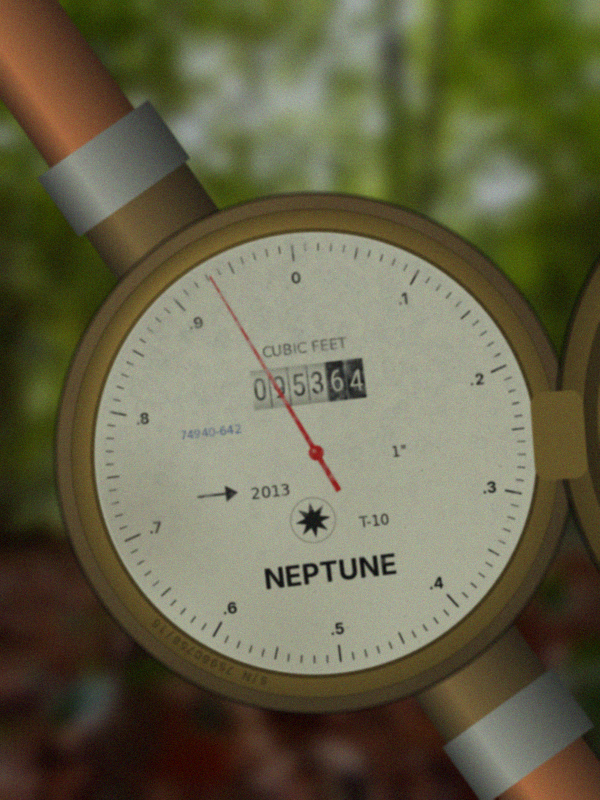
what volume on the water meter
95363.93 ft³
